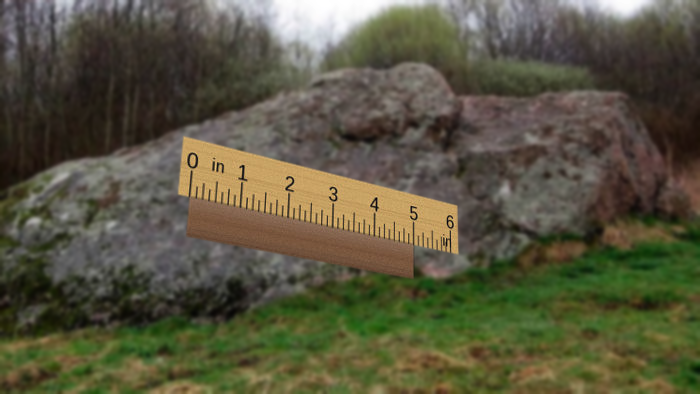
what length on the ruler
5 in
